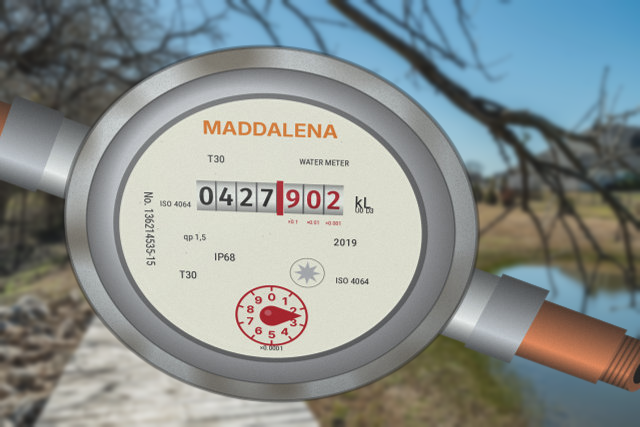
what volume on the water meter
427.9022 kL
